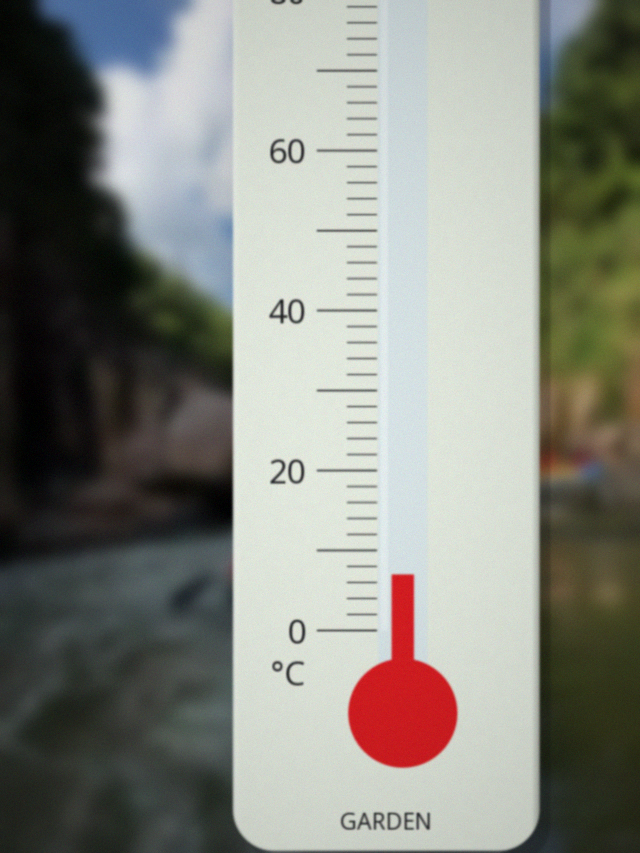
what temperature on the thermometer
7 °C
